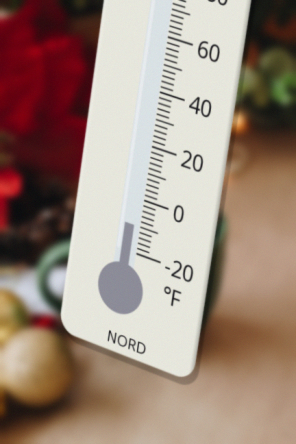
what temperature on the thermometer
-10 °F
